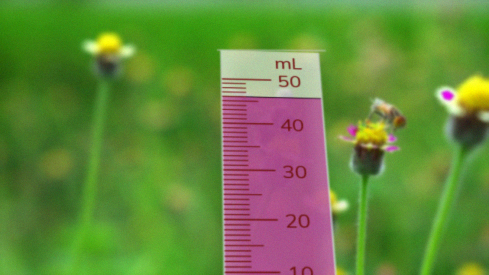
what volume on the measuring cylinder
46 mL
